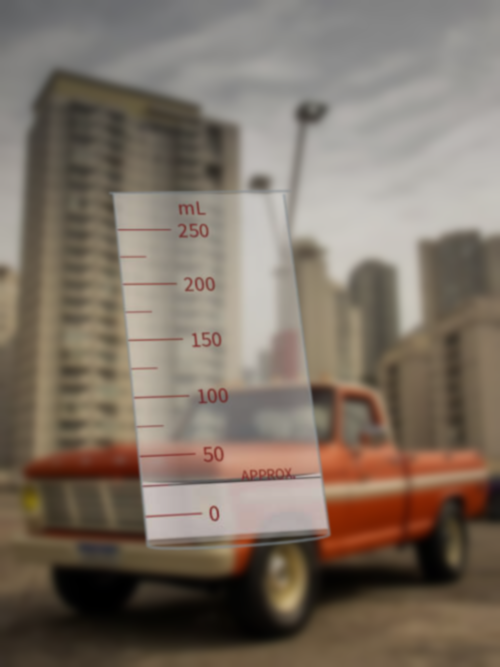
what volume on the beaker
25 mL
